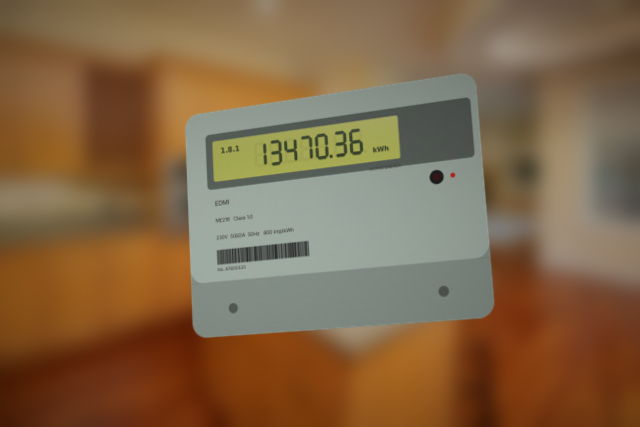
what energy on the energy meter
13470.36 kWh
